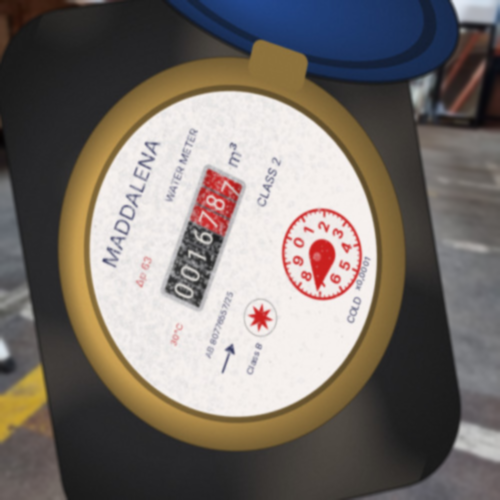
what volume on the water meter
16.7867 m³
